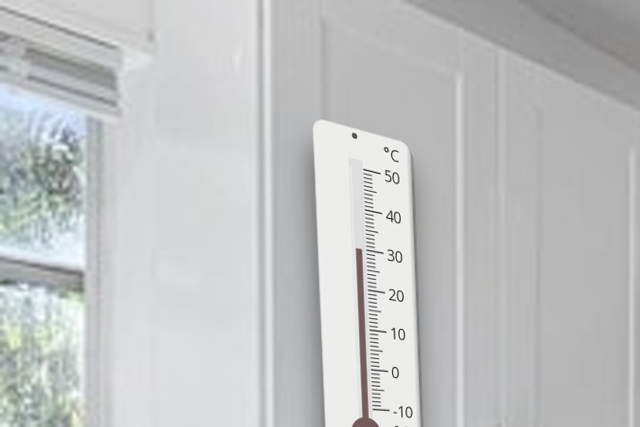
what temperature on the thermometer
30 °C
